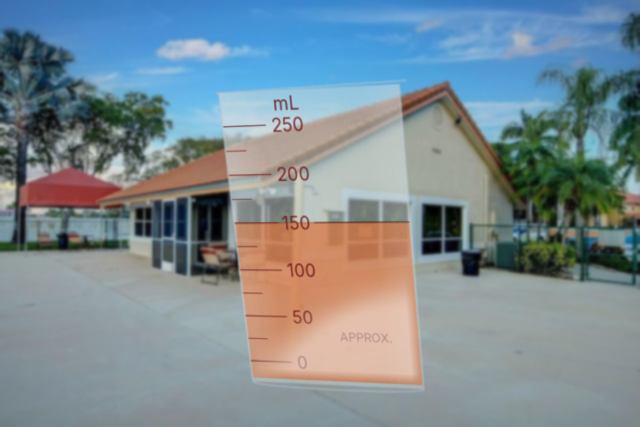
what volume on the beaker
150 mL
